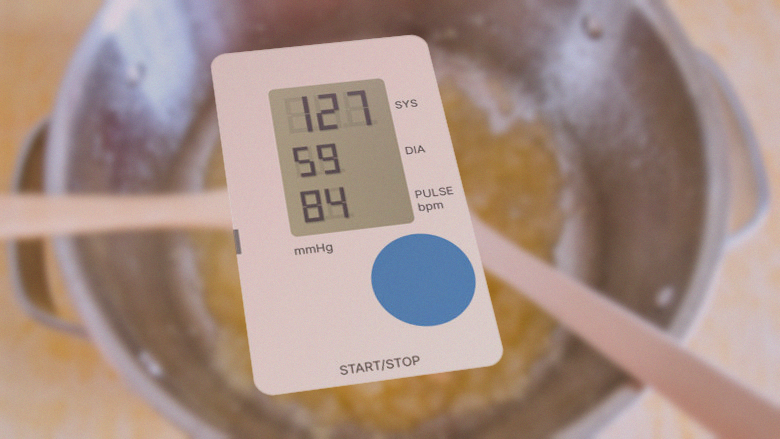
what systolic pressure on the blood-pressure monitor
127 mmHg
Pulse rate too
84 bpm
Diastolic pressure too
59 mmHg
